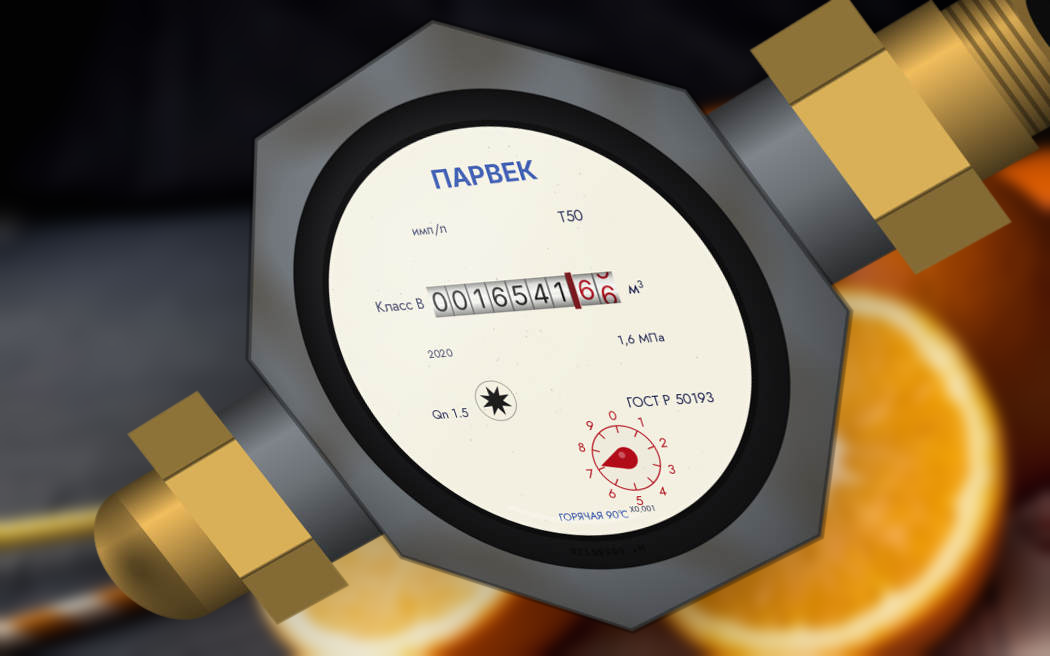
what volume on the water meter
16541.657 m³
